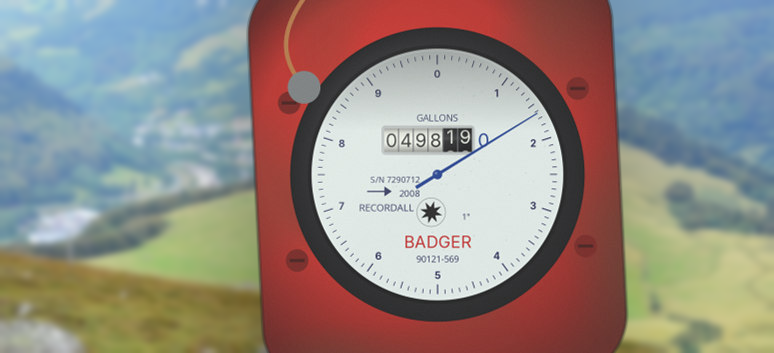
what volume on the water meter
498191.6 gal
